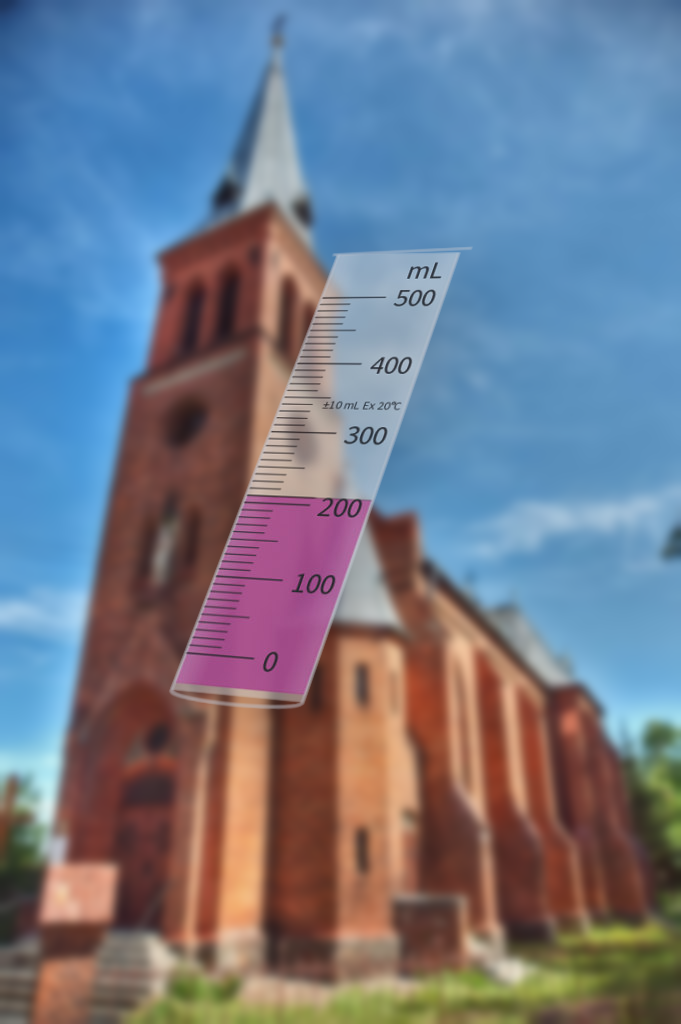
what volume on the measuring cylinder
210 mL
